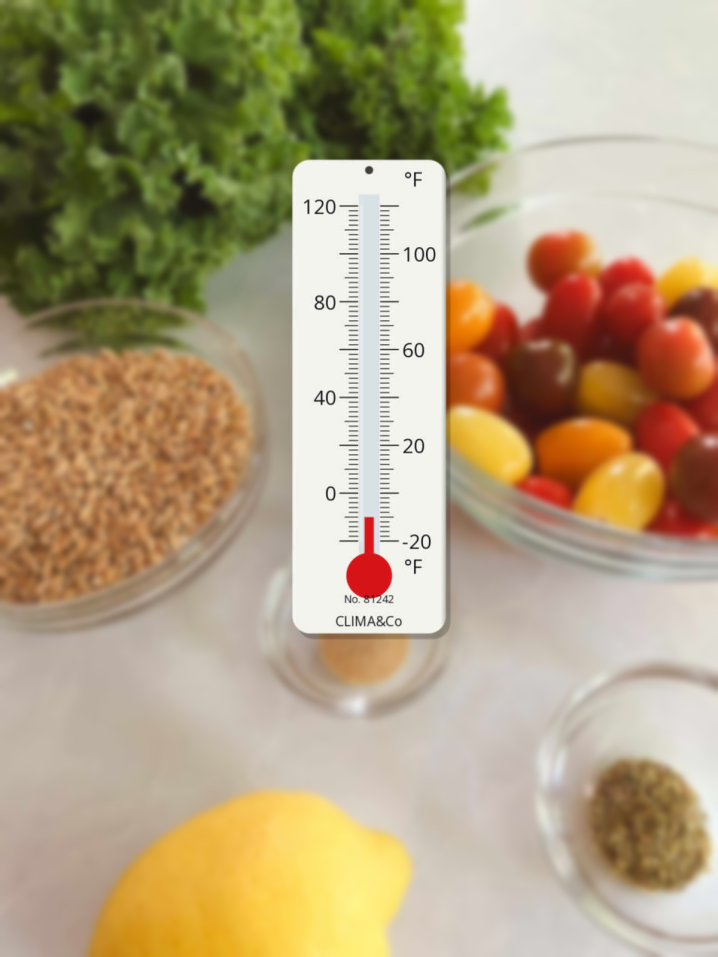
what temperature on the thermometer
-10 °F
